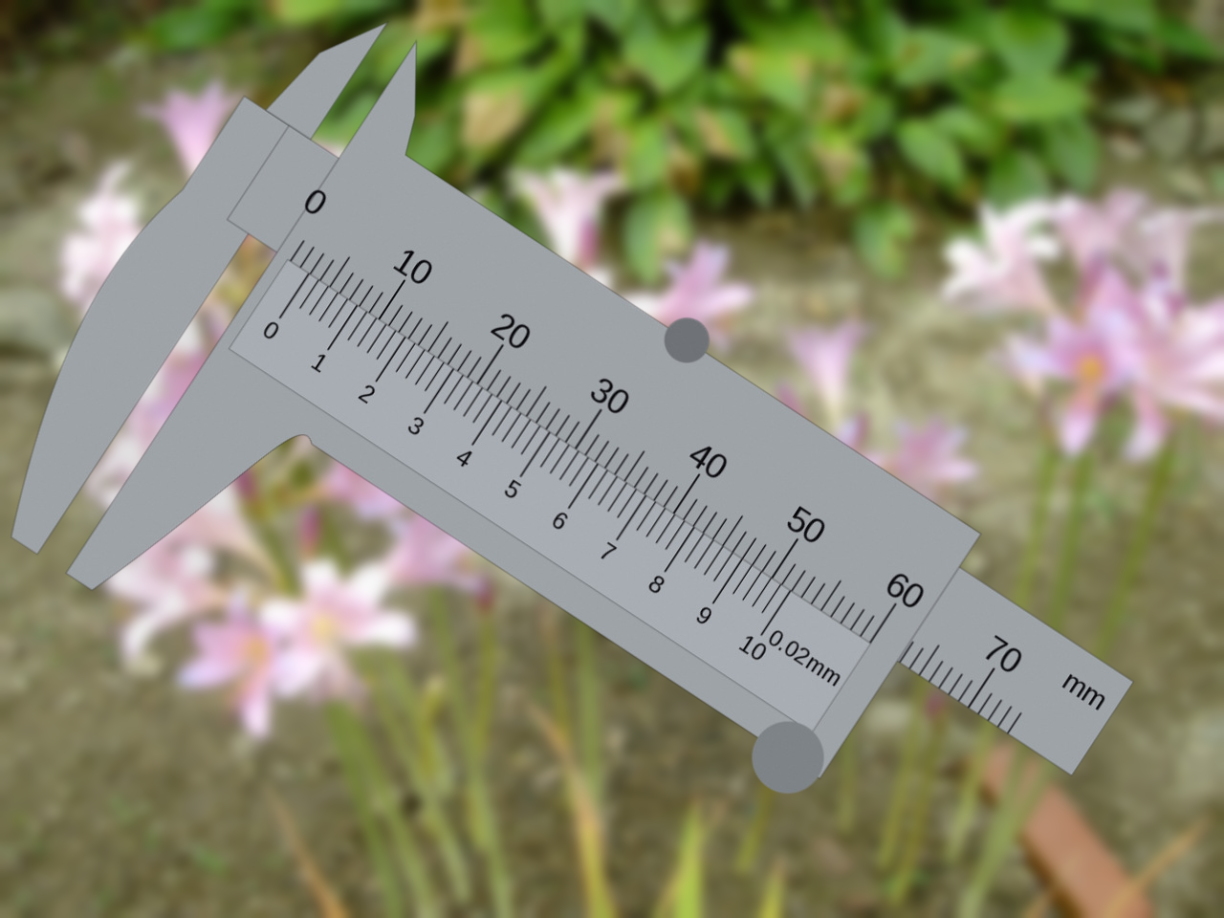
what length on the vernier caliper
2.9 mm
